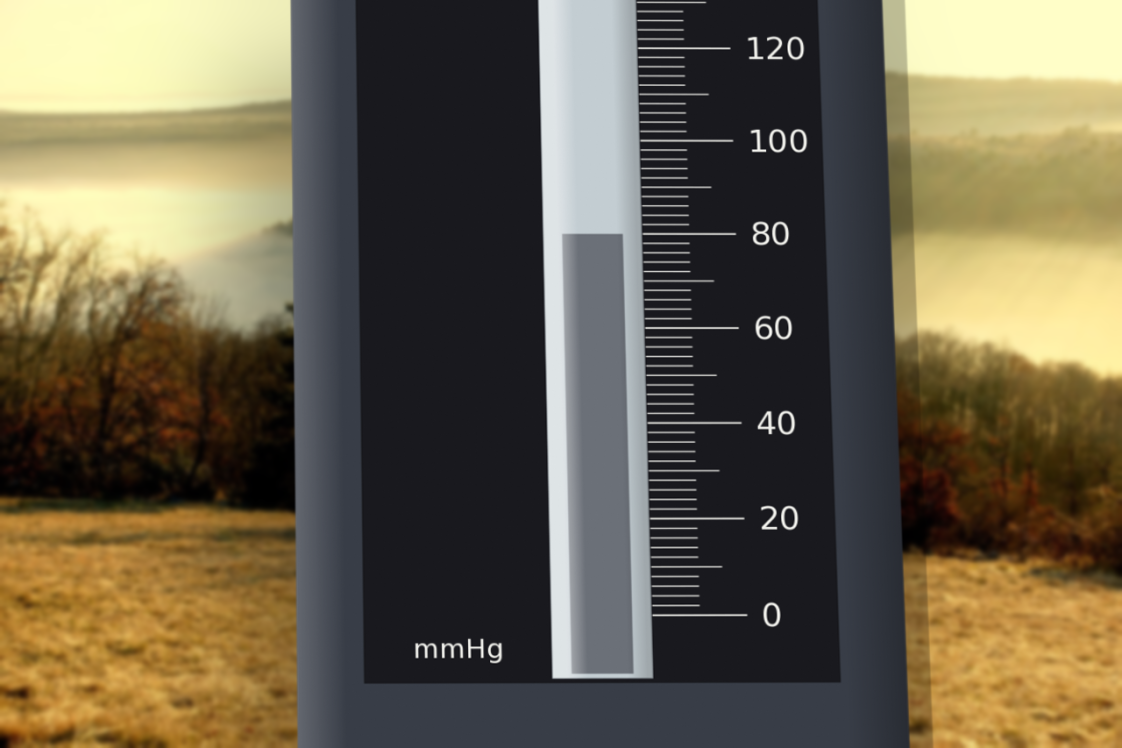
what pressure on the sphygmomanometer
80 mmHg
